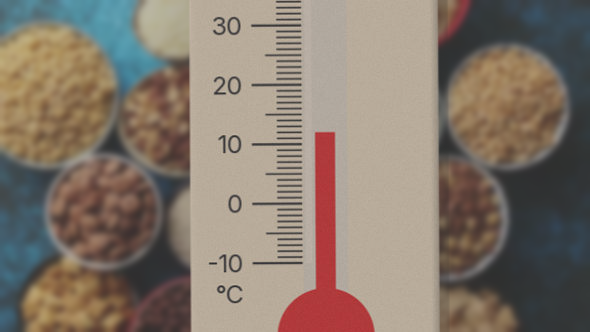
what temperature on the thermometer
12 °C
